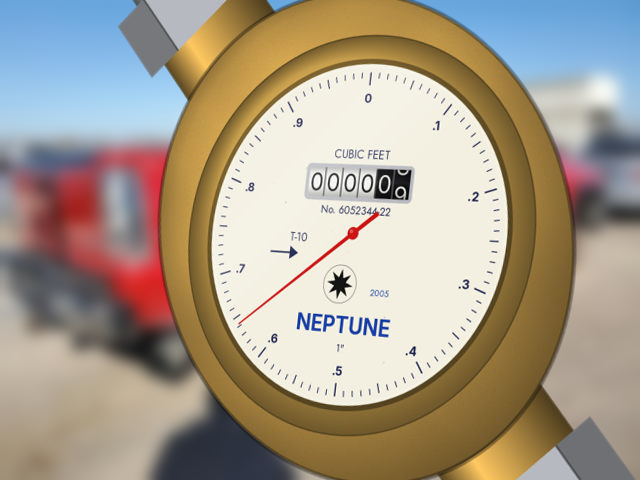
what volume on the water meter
8.64 ft³
